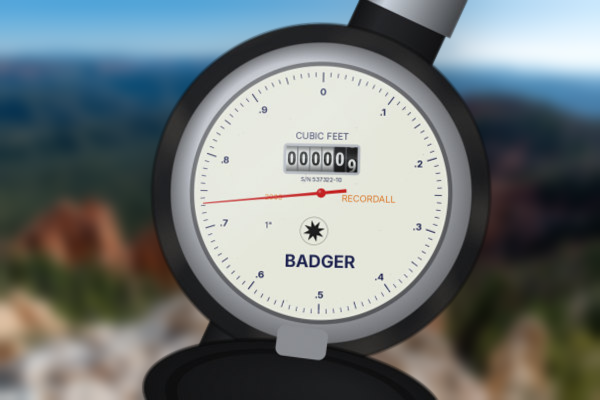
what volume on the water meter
8.73 ft³
